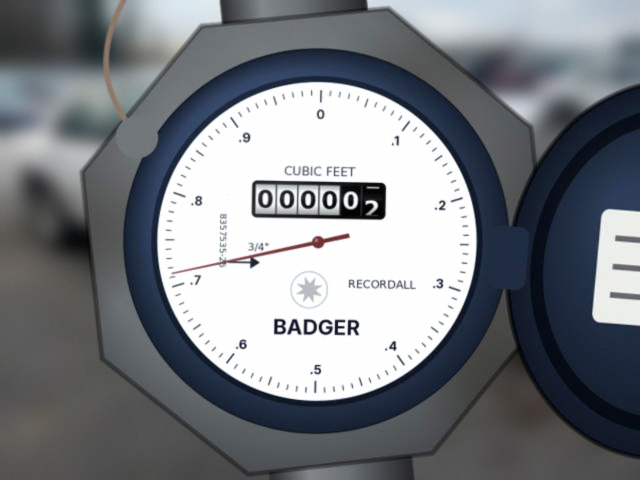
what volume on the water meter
1.71 ft³
